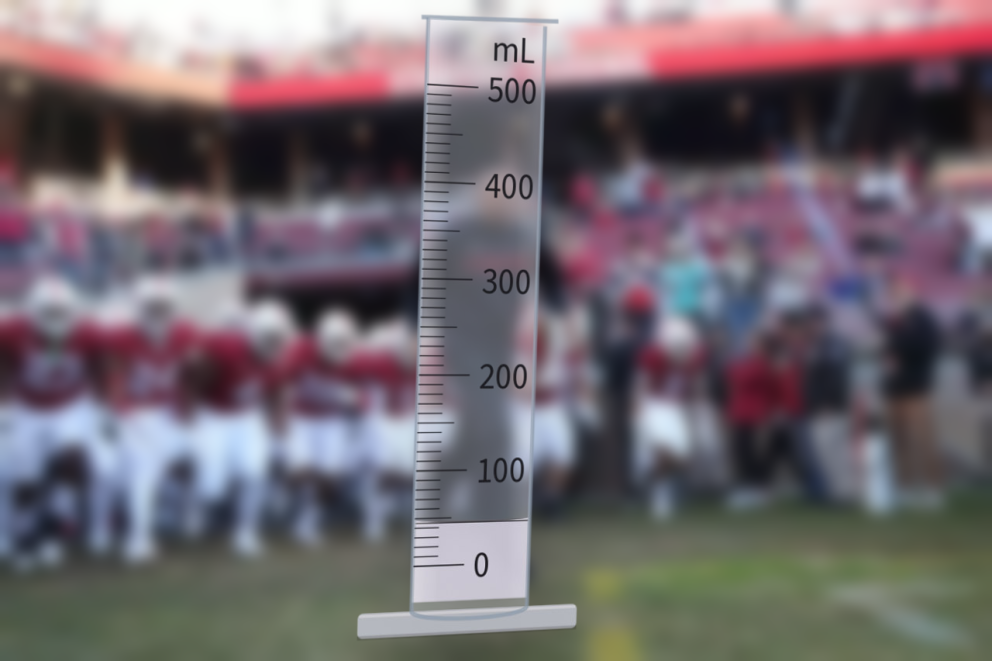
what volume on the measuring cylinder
45 mL
